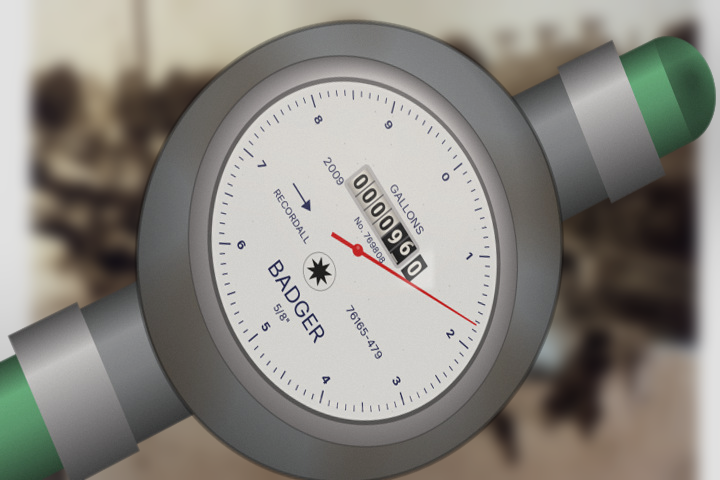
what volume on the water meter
961.7 gal
